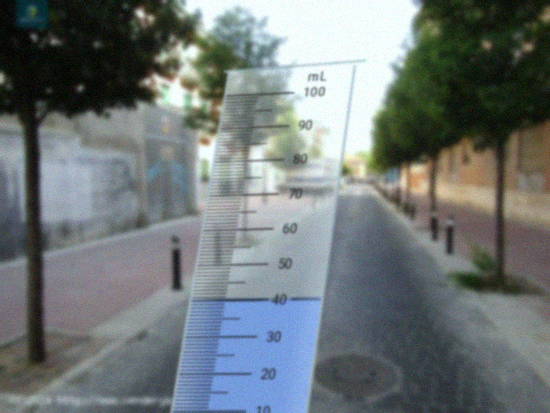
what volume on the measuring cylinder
40 mL
